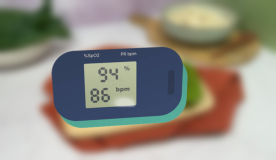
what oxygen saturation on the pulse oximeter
94 %
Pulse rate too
86 bpm
